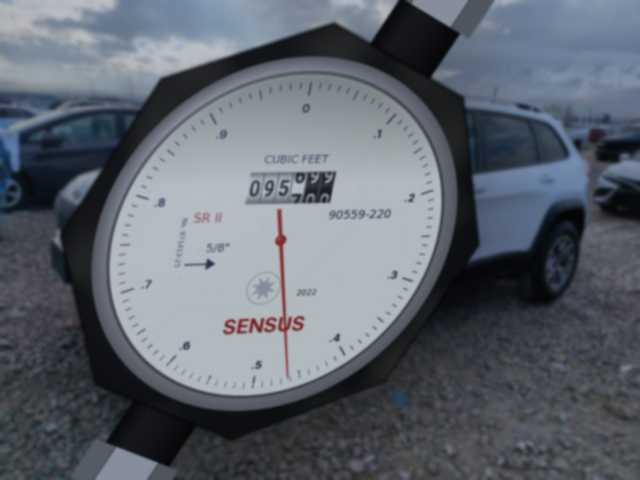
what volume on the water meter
95699.46 ft³
